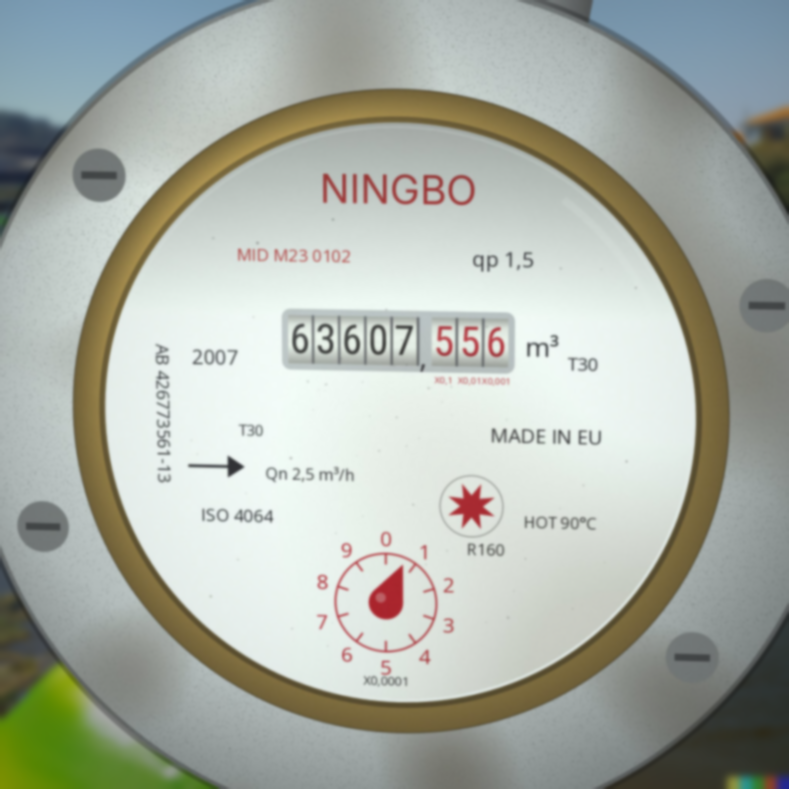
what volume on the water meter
63607.5560 m³
